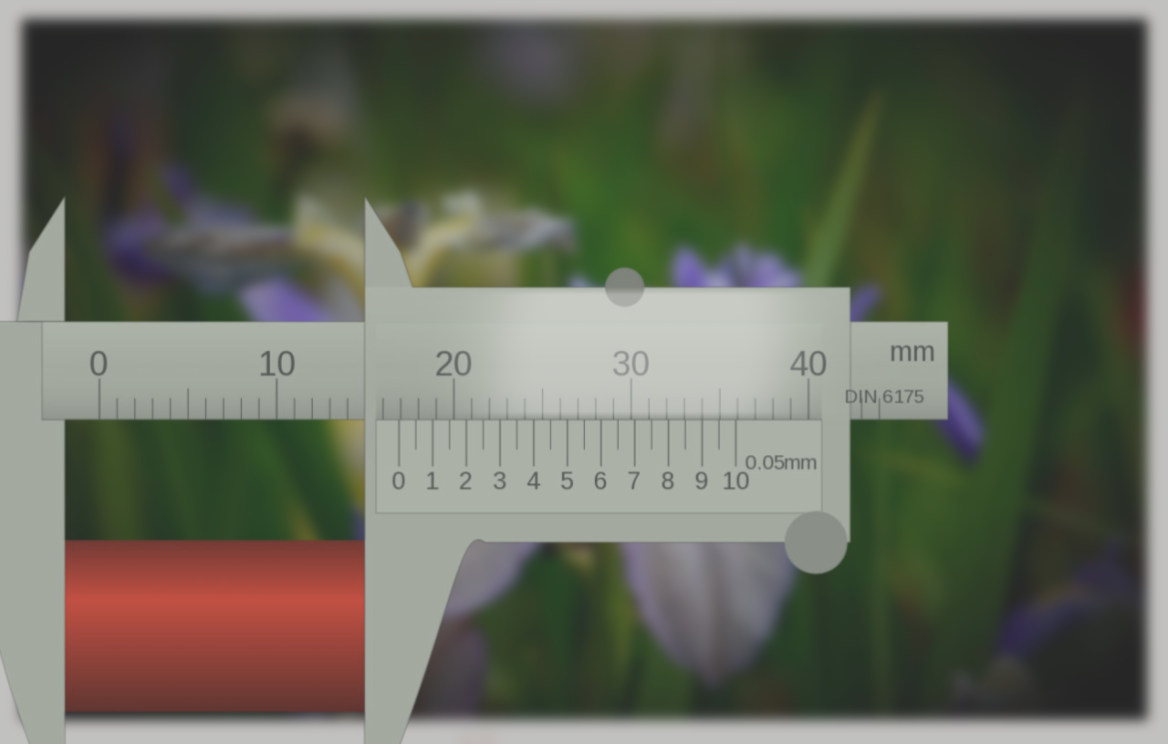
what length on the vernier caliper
16.9 mm
